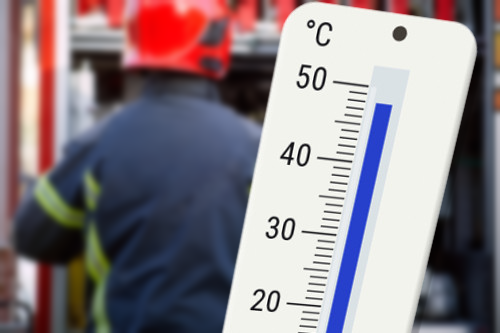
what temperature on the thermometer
48 °C
